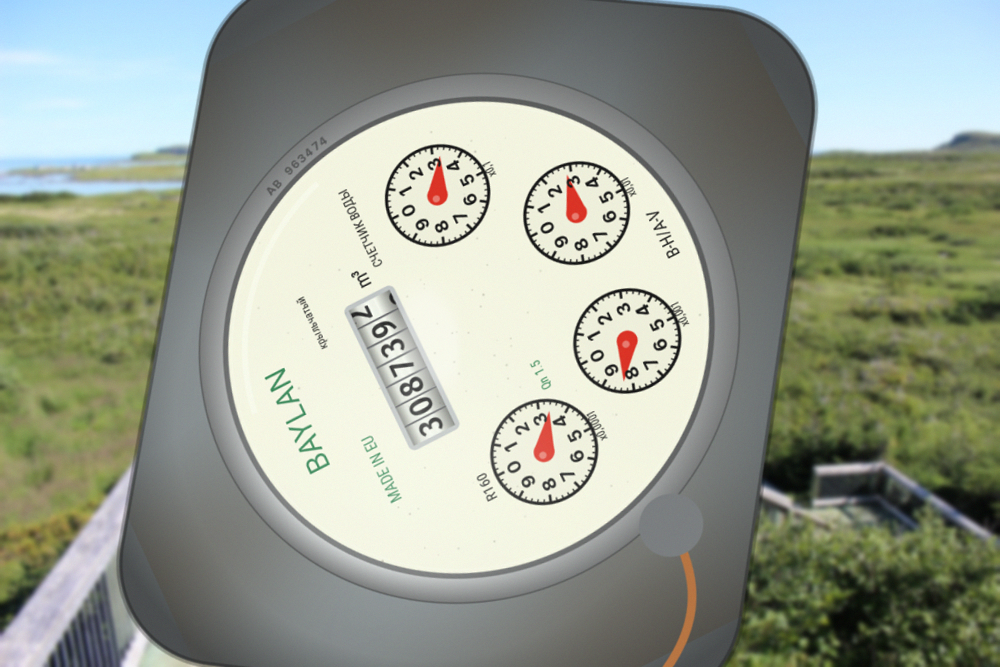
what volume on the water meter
3087392.3283 m³
